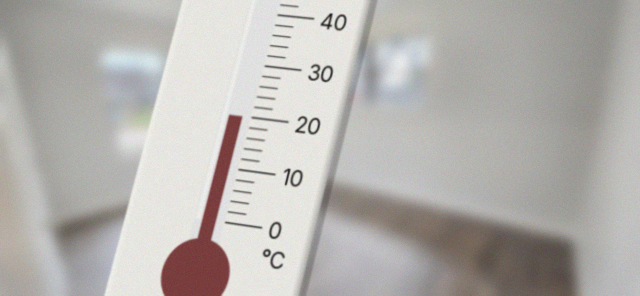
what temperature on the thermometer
20 °C
